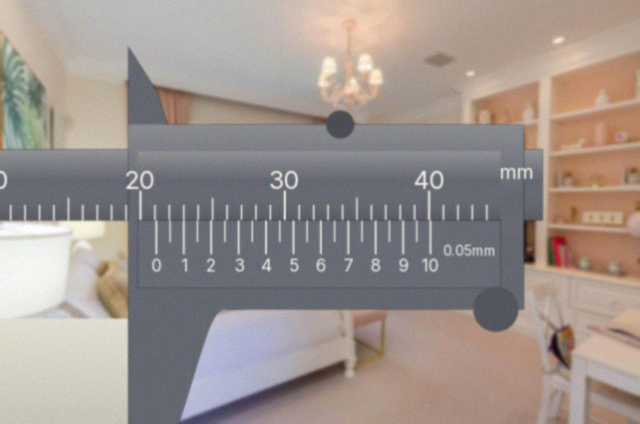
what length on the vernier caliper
21.1 mm
